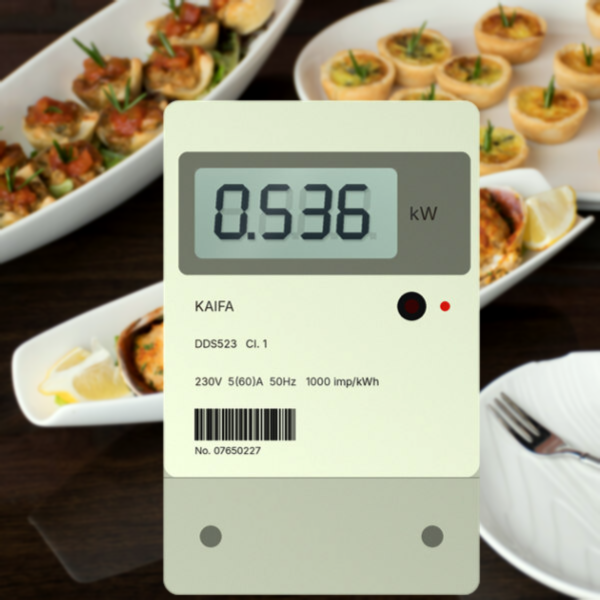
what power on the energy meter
0.536 kW
